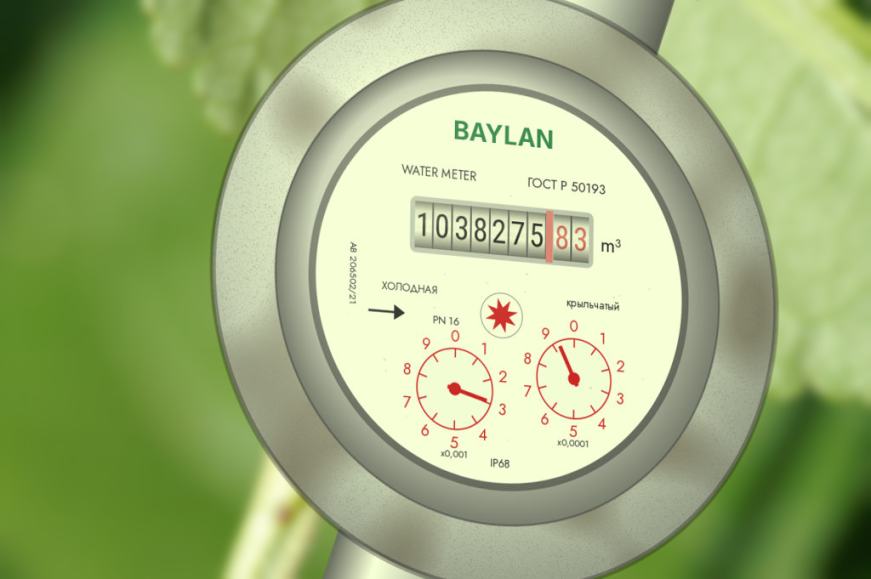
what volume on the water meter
1038275.8329 m³
